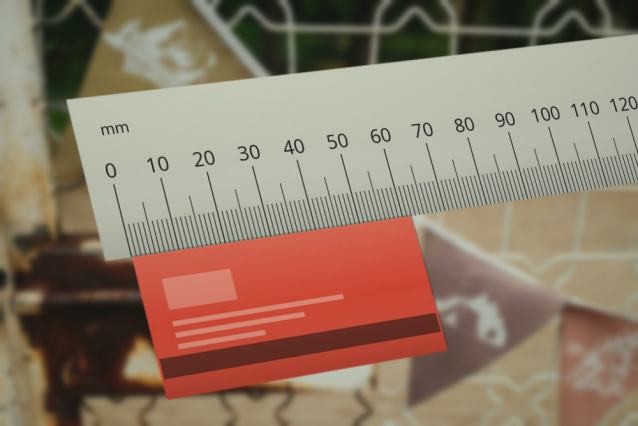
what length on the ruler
62 mm
